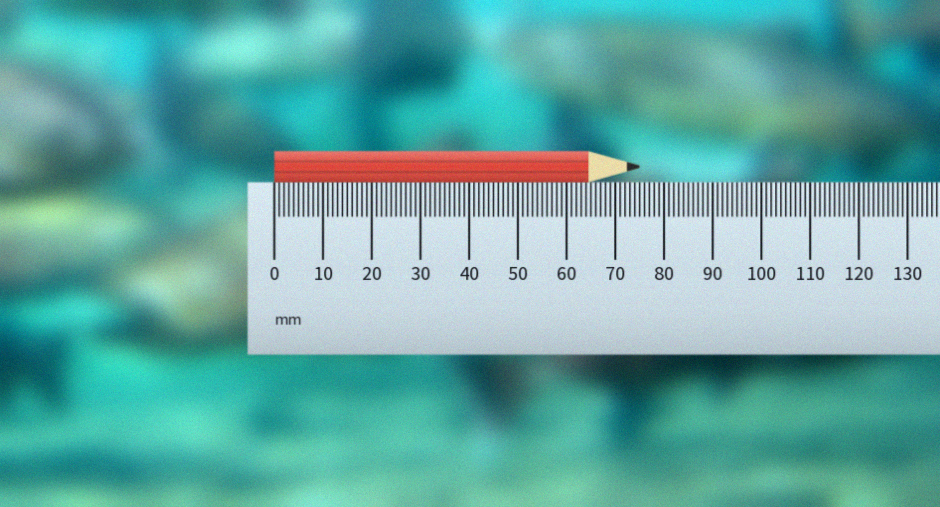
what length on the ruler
75 mm
